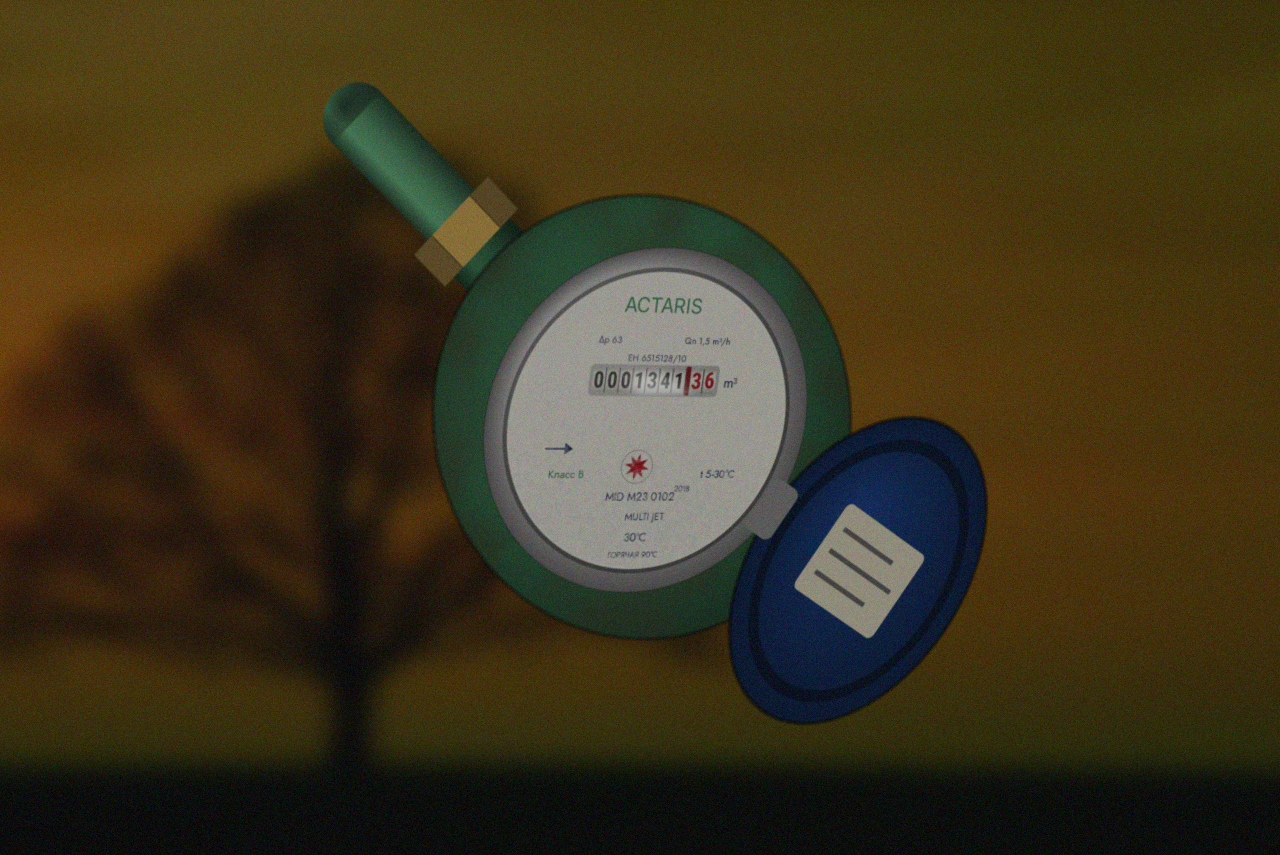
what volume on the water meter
1341.36 m³
